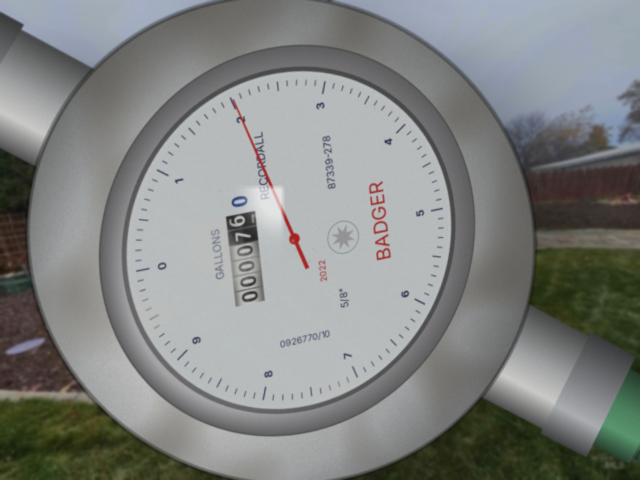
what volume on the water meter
762.0 gal
